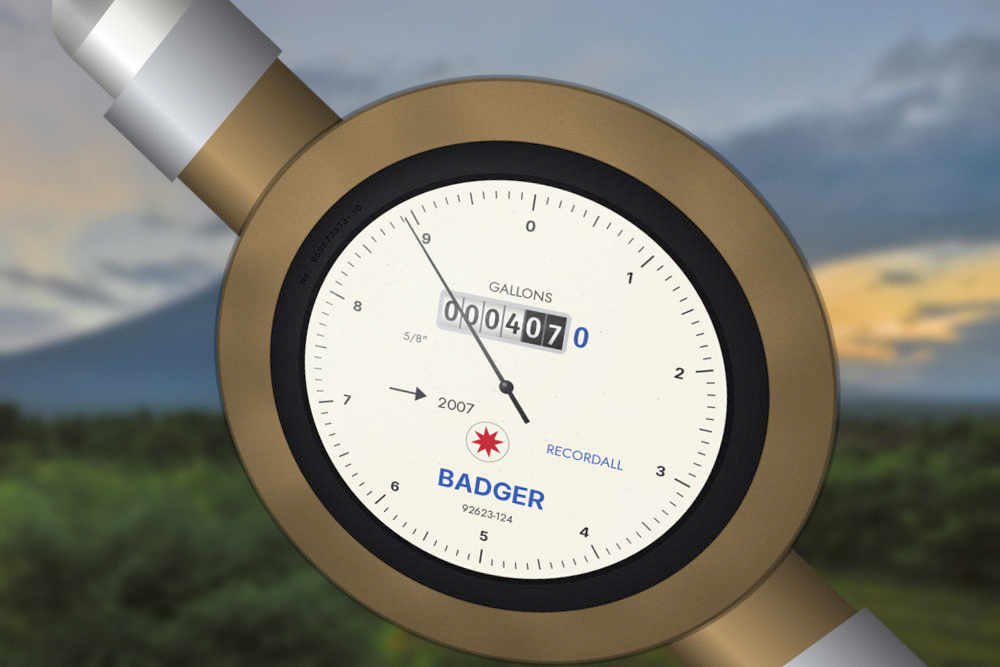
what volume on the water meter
4068.9 gal
